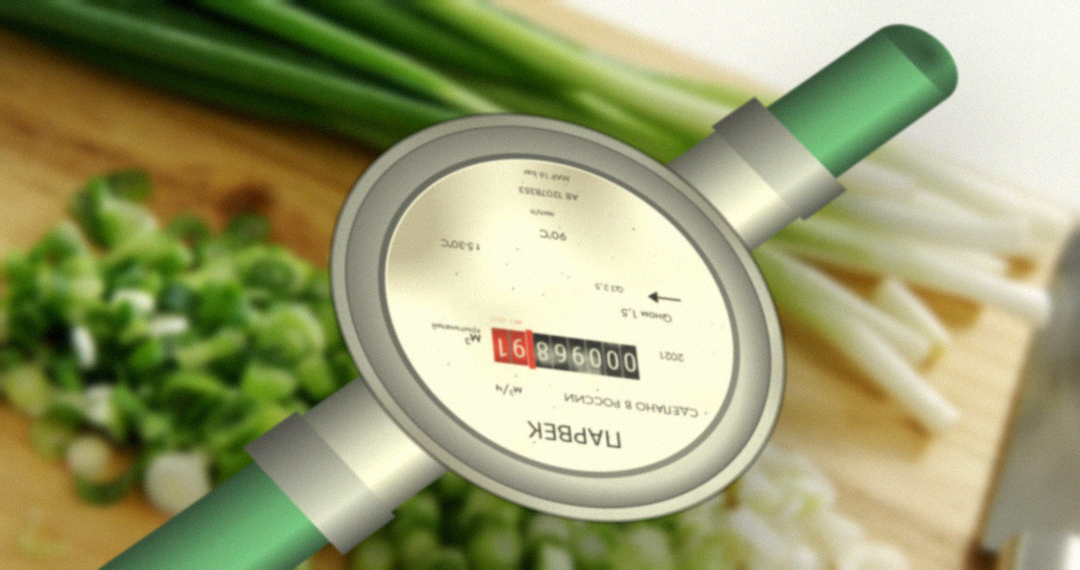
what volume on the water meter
968.91 m³
